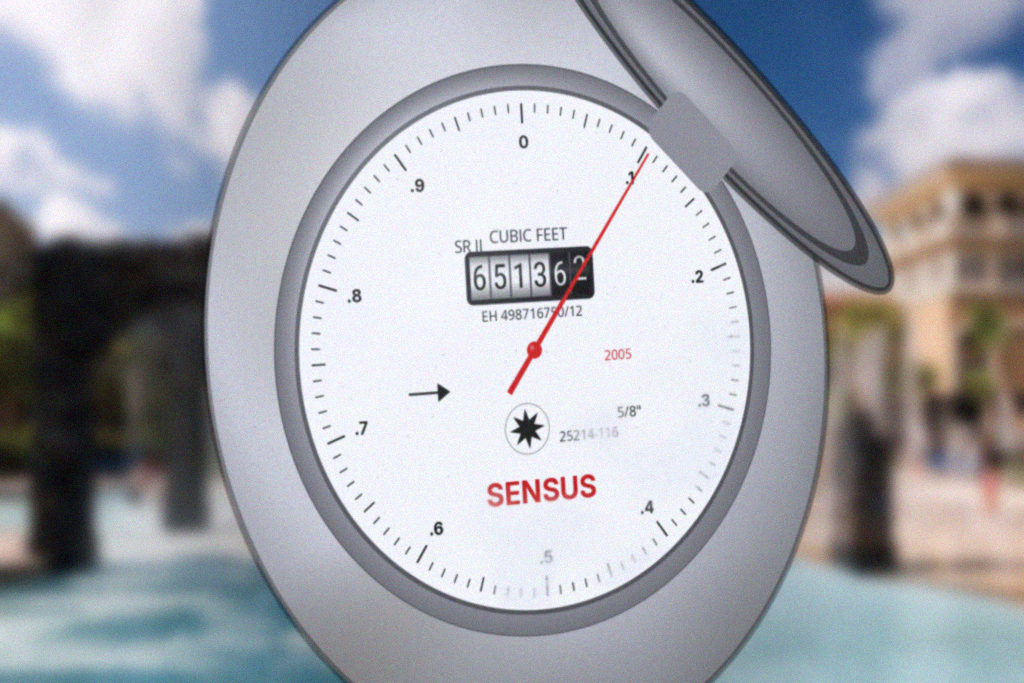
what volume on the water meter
651362.10 ft³
